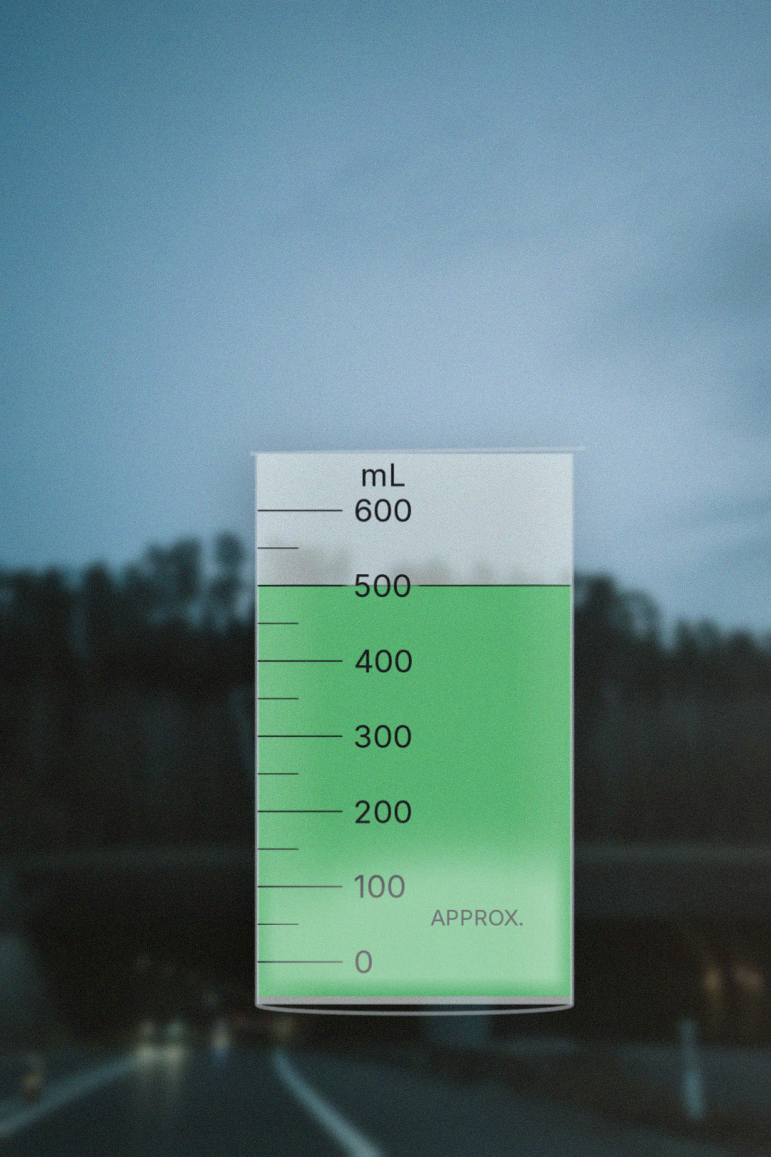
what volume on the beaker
500 mL
